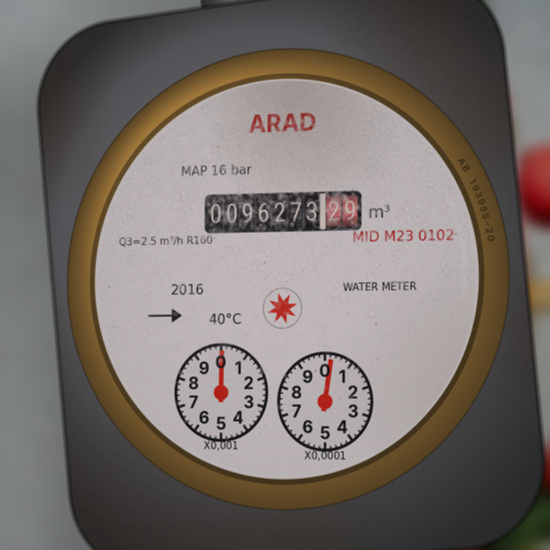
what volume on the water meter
96273.2900 m³
